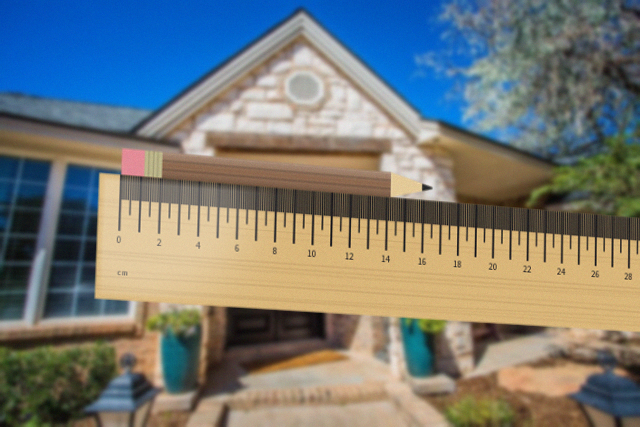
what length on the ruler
16.5 cm
